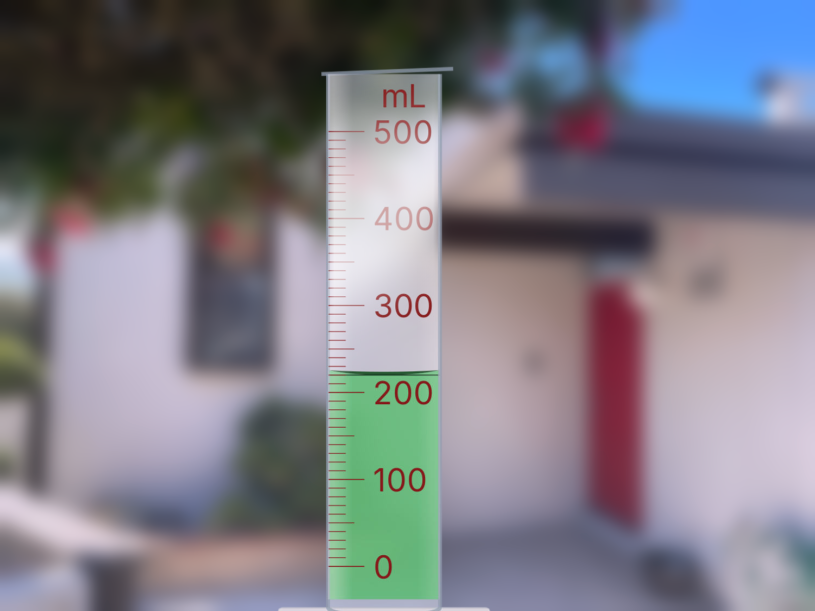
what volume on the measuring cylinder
220 mL
